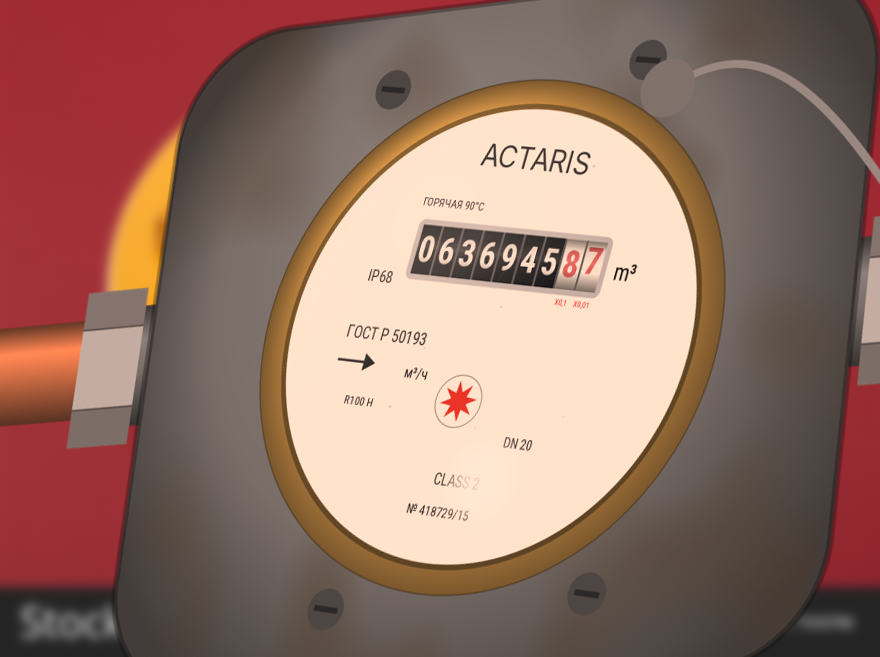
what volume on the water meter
636945.87 m³
